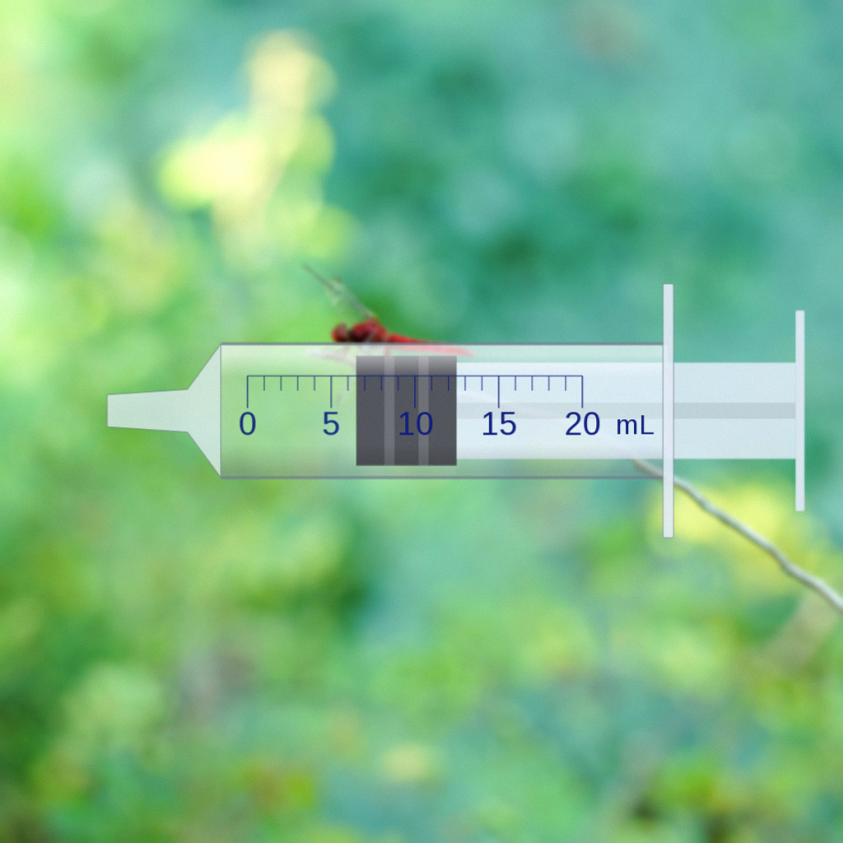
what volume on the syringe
6.5 mL
